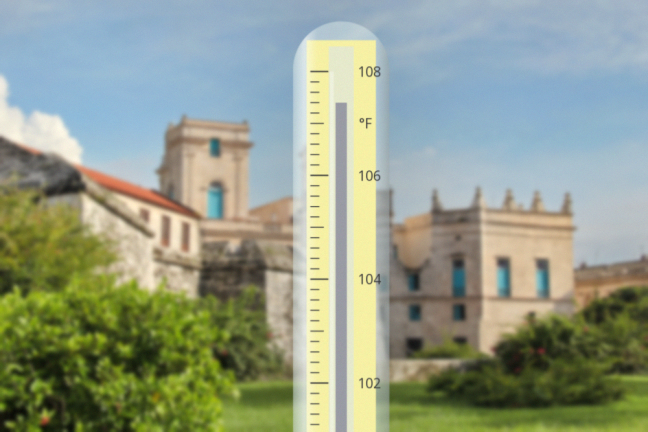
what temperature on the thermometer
107.4 °F
